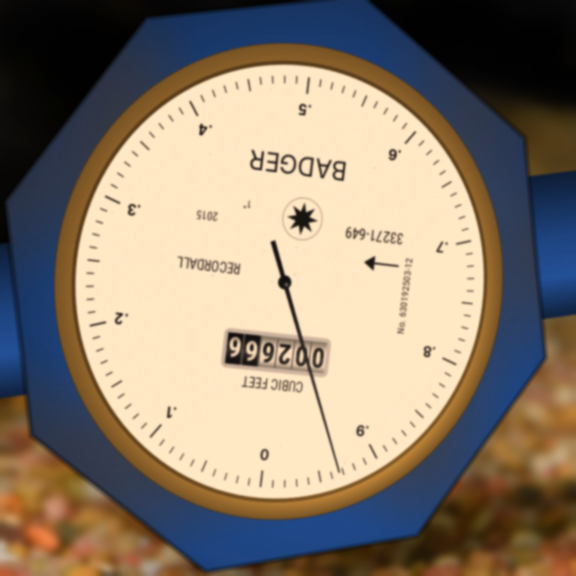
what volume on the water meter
2665.93 ft³
